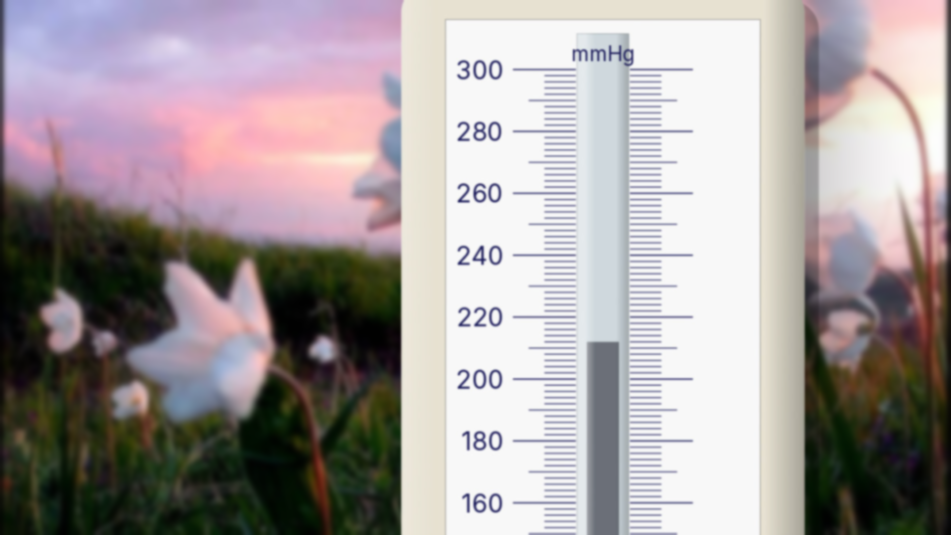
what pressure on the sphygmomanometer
212 mmHg
